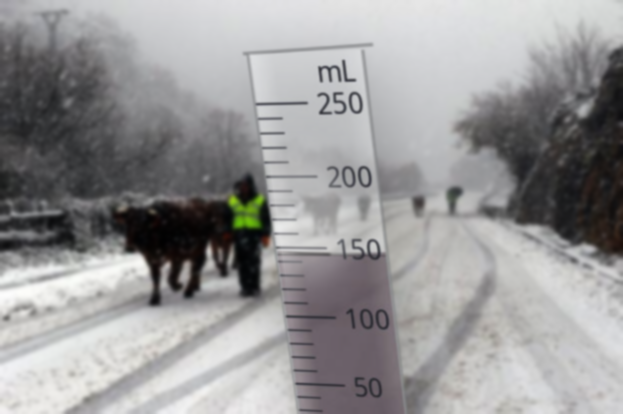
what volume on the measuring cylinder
145 mL
